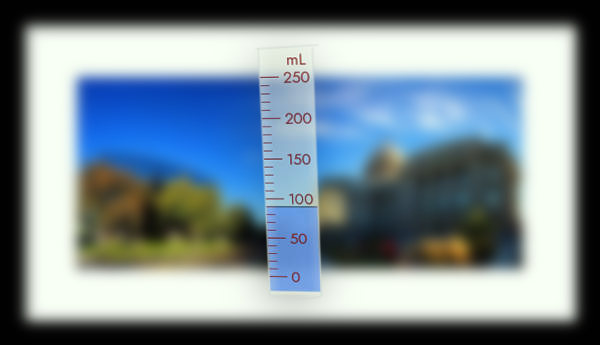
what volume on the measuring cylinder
90 mL
